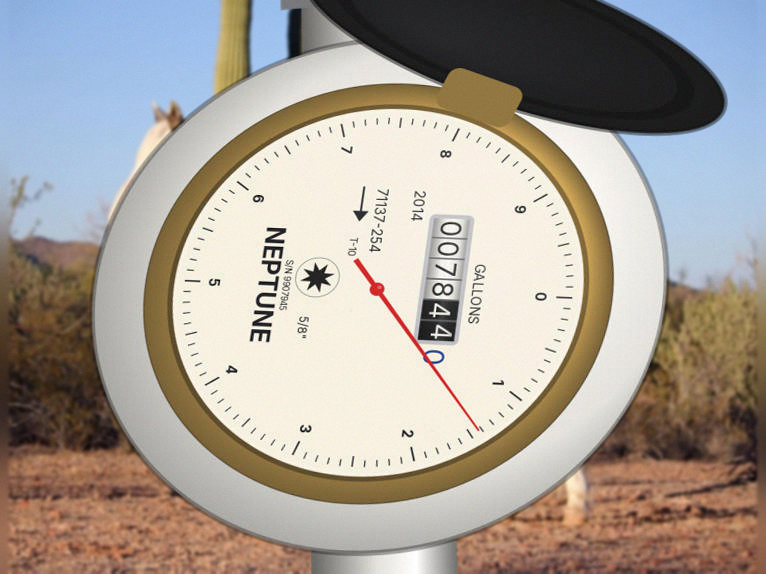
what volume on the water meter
78441.4 gal
